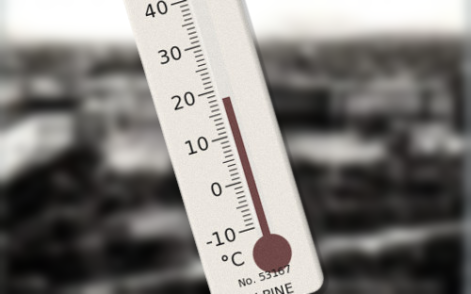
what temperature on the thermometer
18 °C
